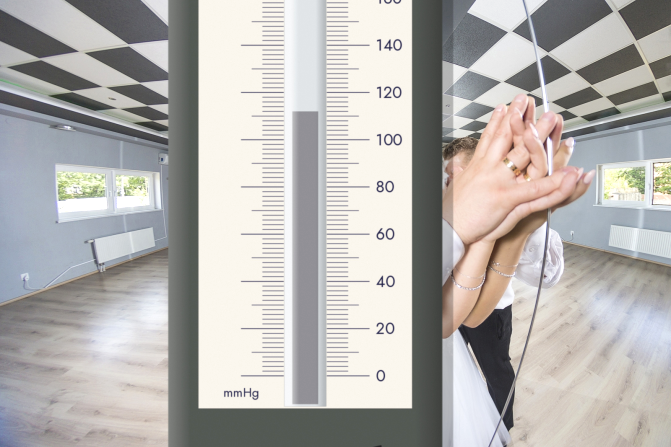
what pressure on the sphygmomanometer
112 mmHg
